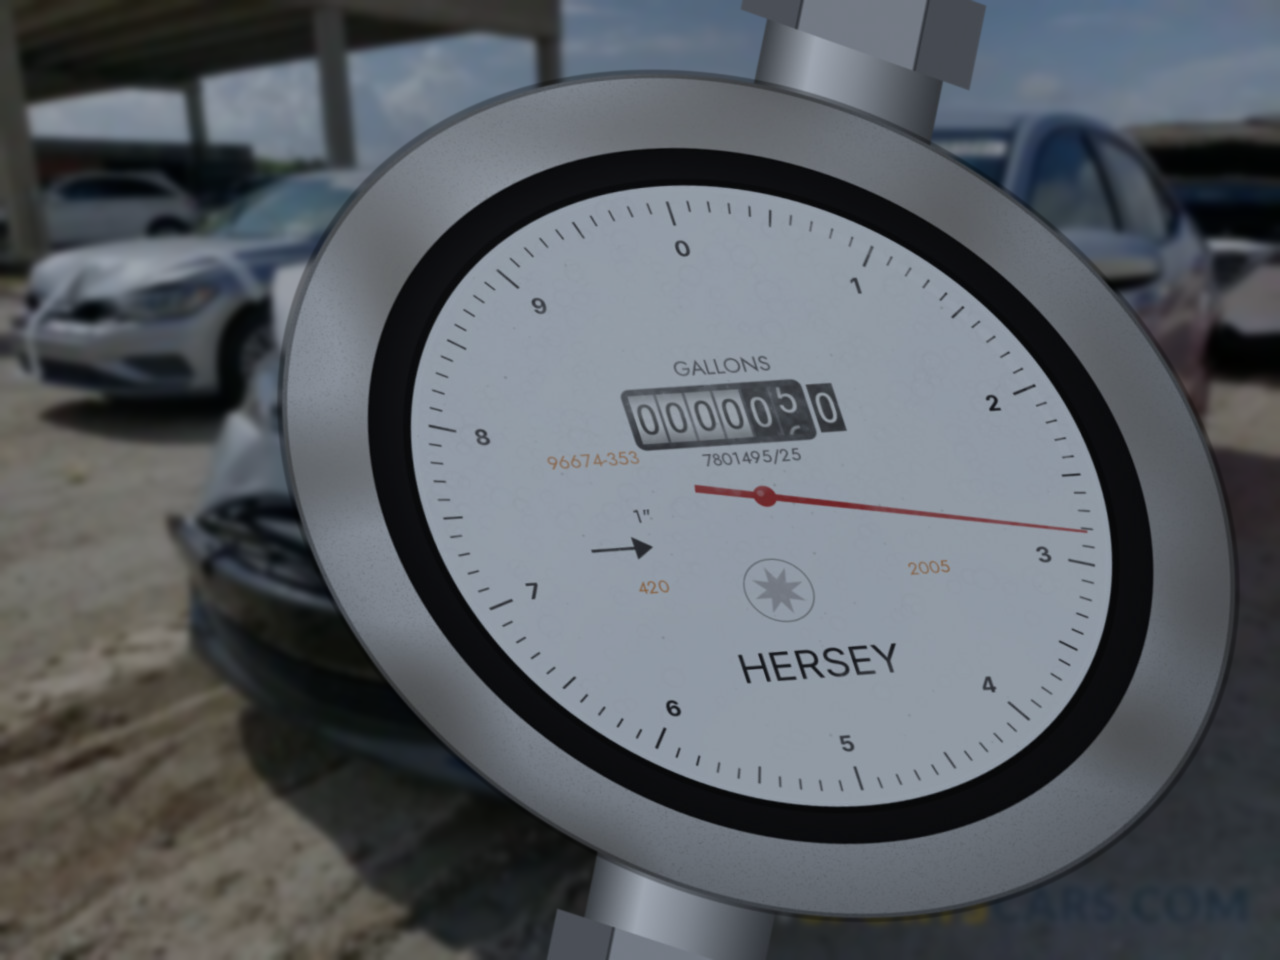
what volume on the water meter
52.8 gal
